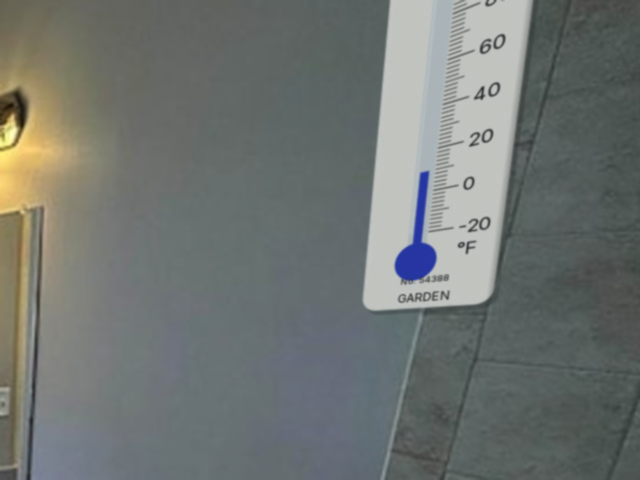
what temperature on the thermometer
10 °F
